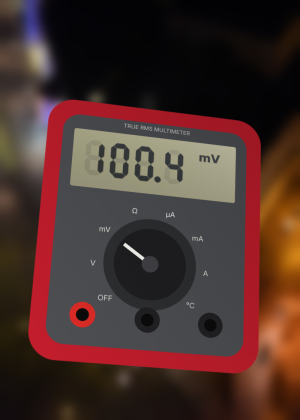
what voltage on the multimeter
100.4 mV
